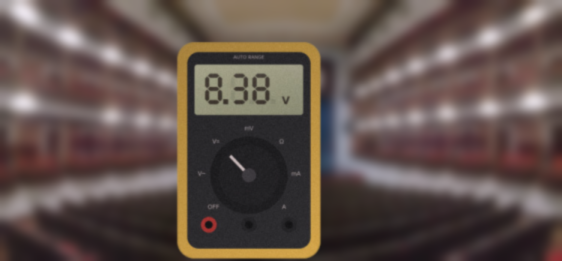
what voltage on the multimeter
8.38 V
